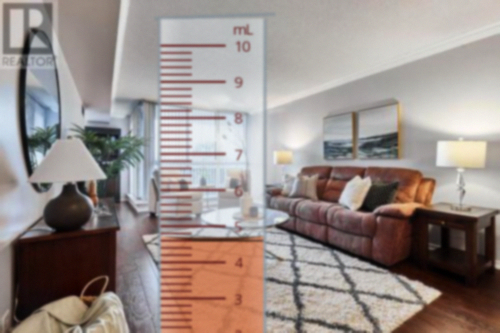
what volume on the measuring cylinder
4.6 mL
